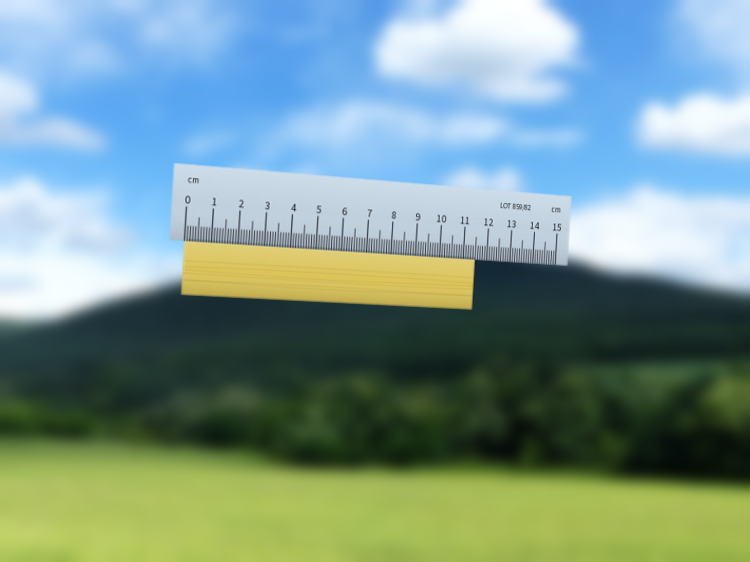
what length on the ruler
11.5 cm
